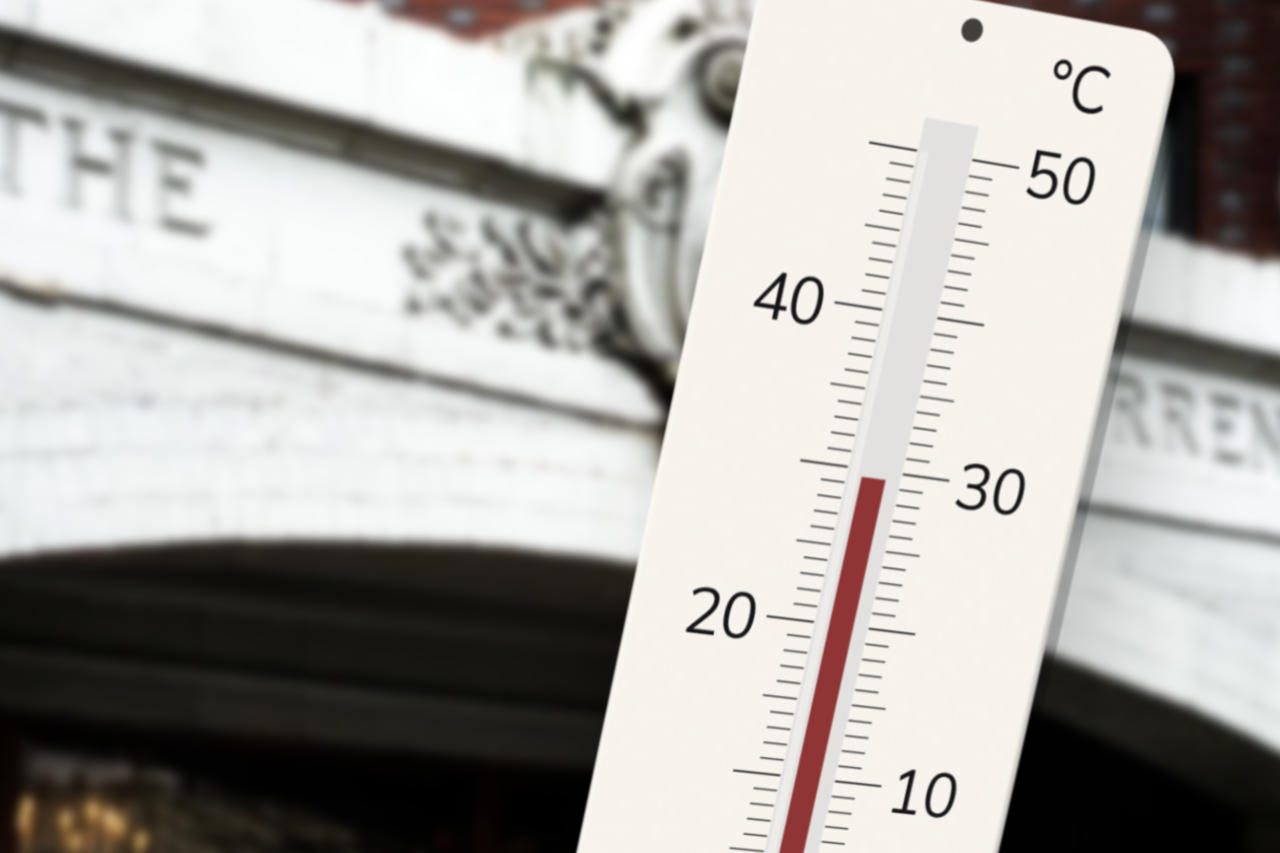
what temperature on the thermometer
29.5 °C
